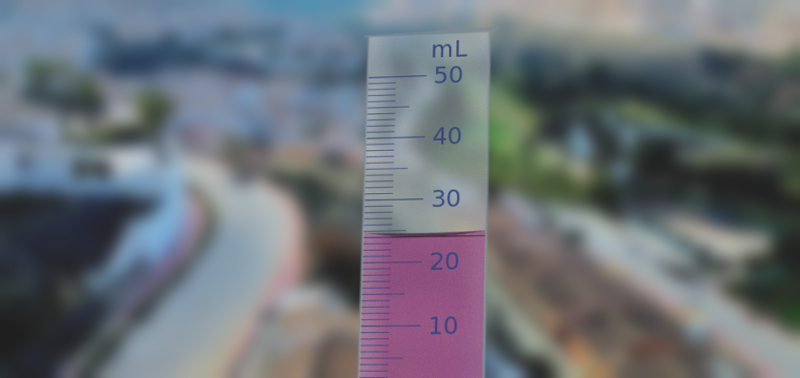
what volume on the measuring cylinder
24 mL
